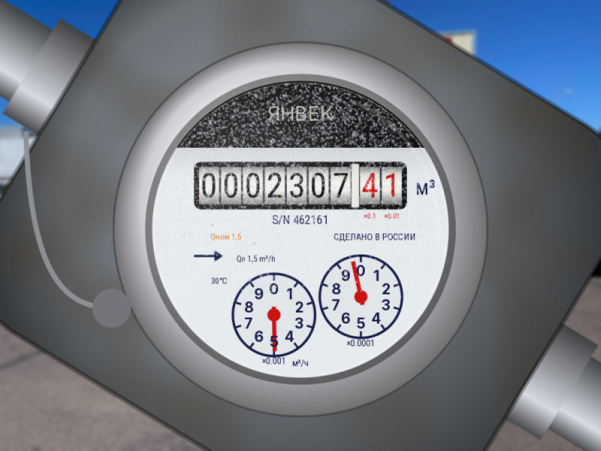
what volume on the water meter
2307.4149 m³
